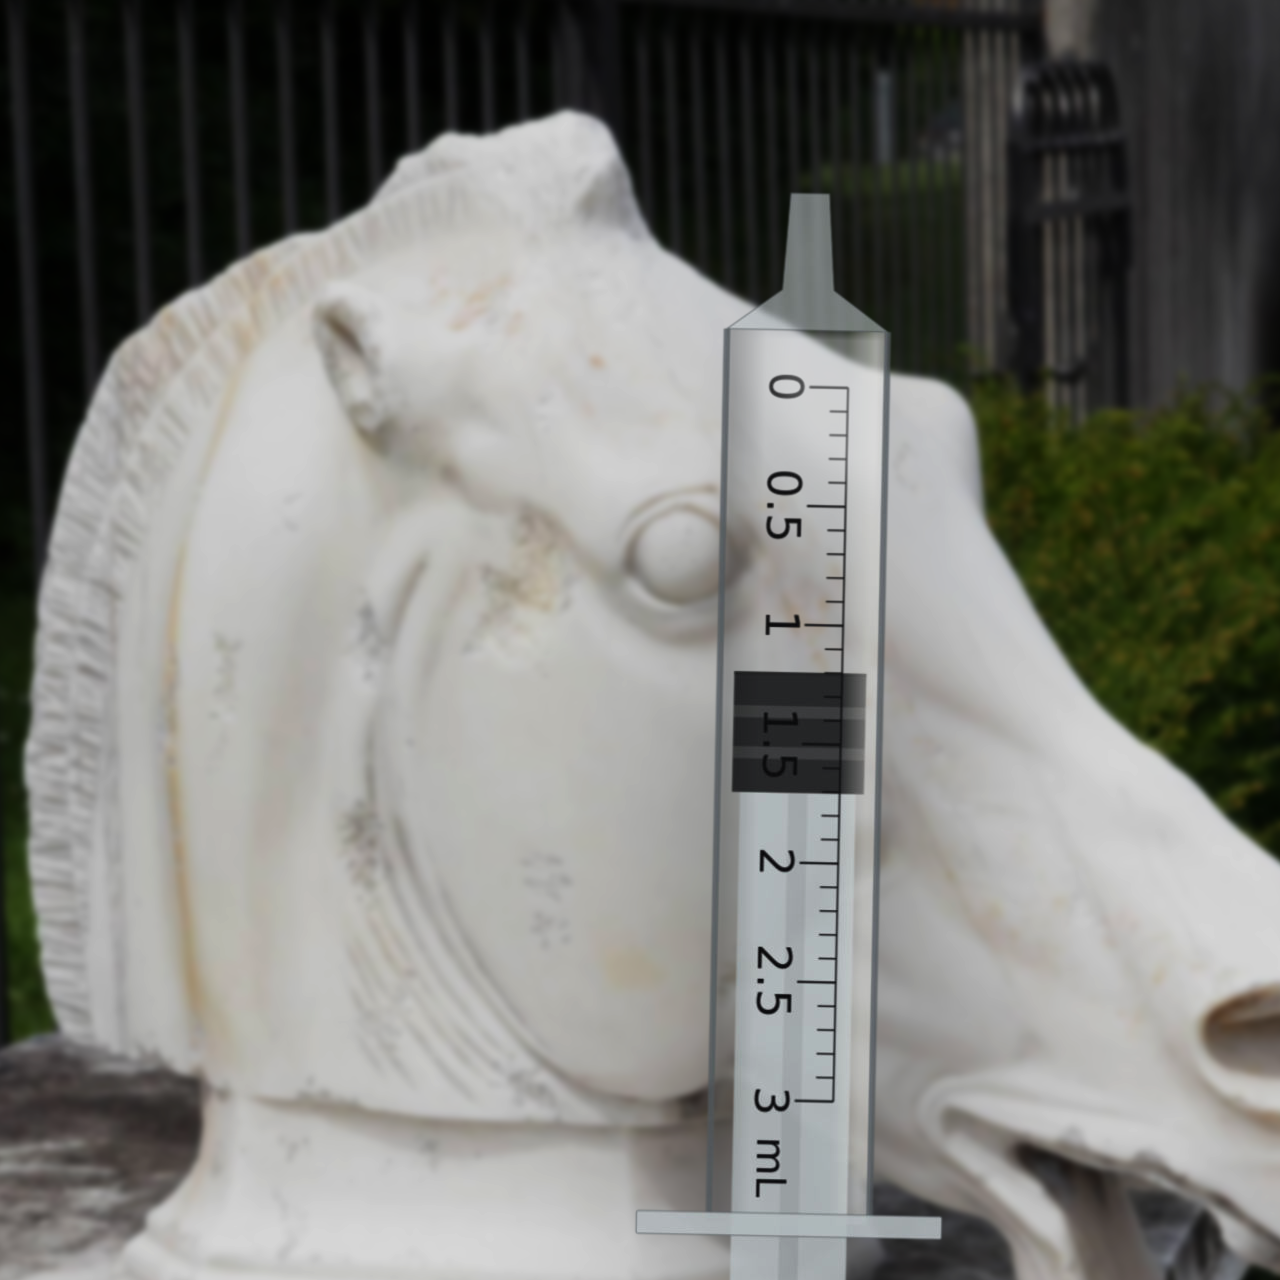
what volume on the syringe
1.2 mL
